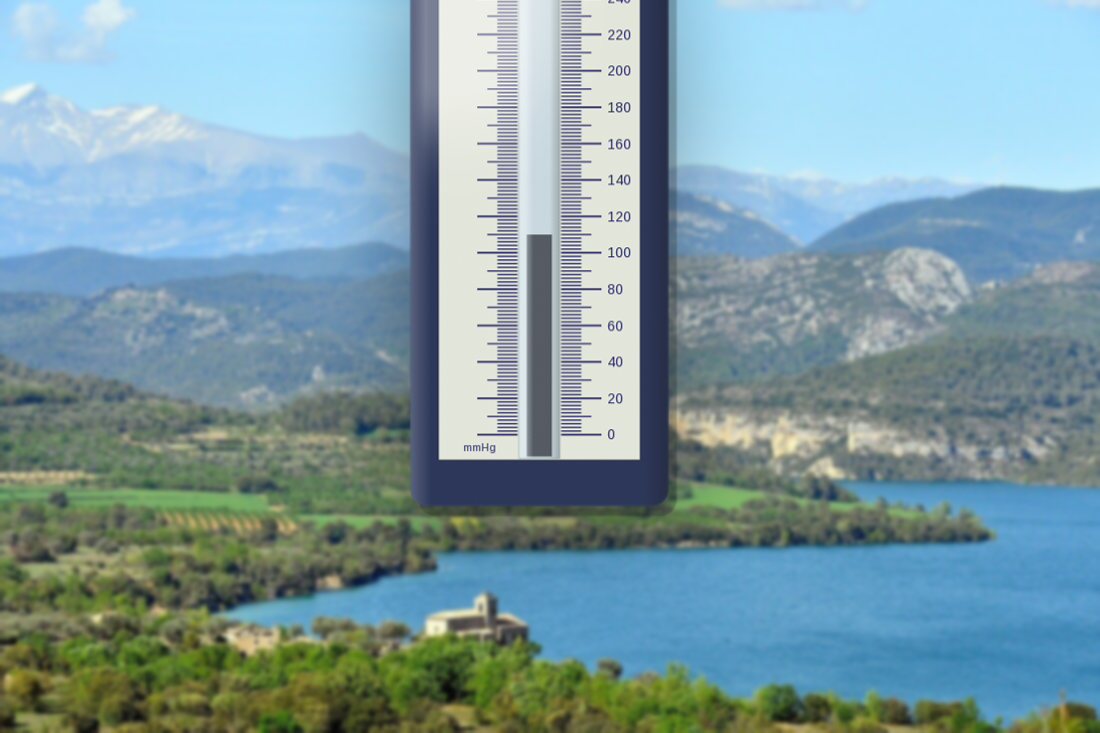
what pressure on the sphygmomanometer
110 mmHg
